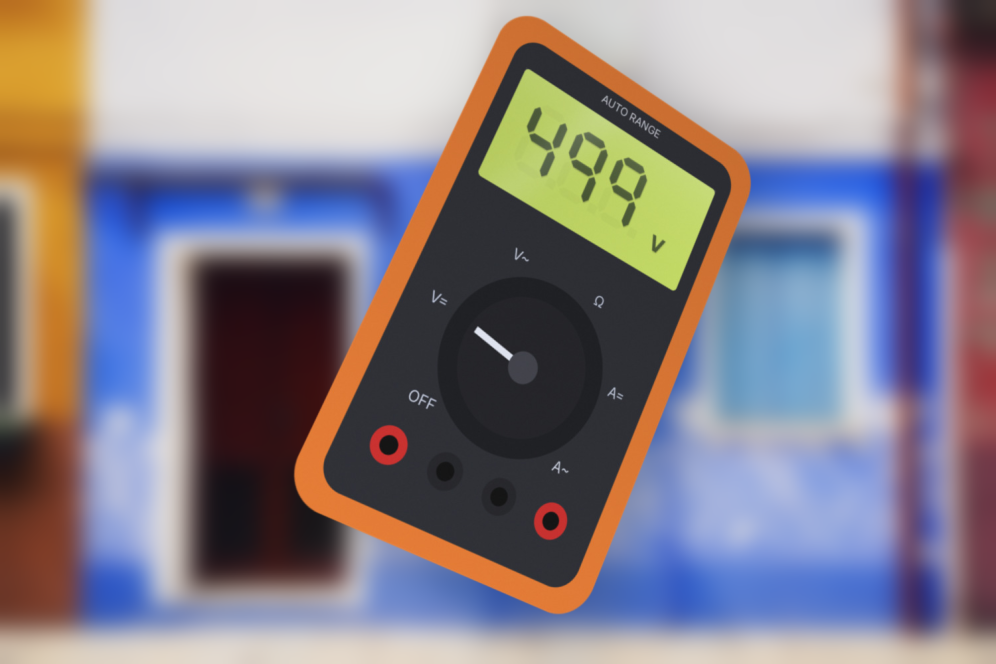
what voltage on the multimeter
499 V
